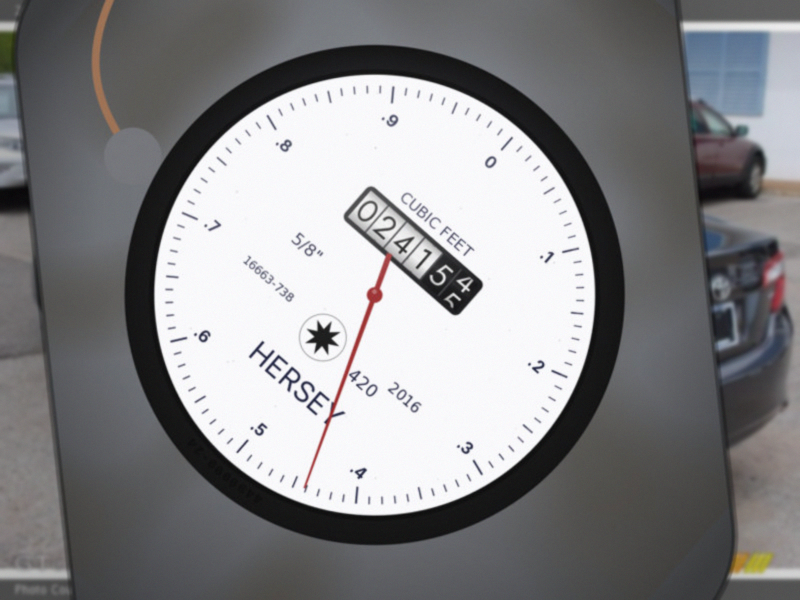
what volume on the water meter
24154.44 ft³
